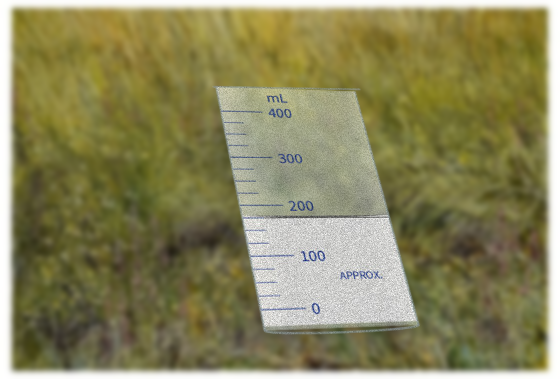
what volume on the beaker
175 mL
